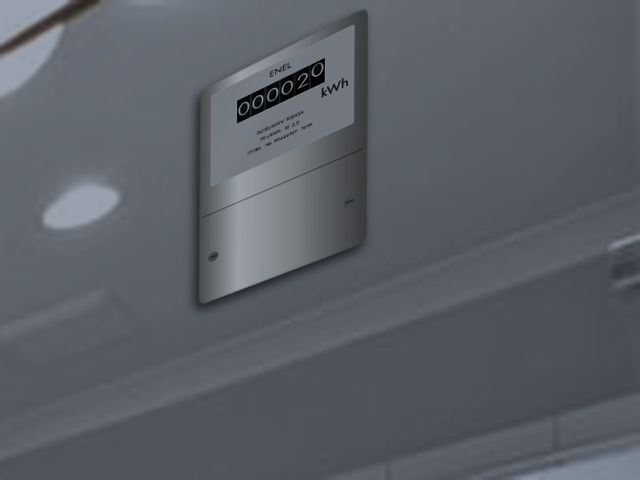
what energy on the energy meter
20 kWh
